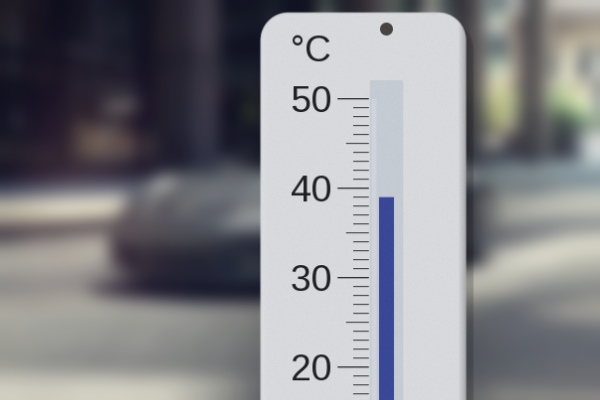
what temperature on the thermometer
39 °C
